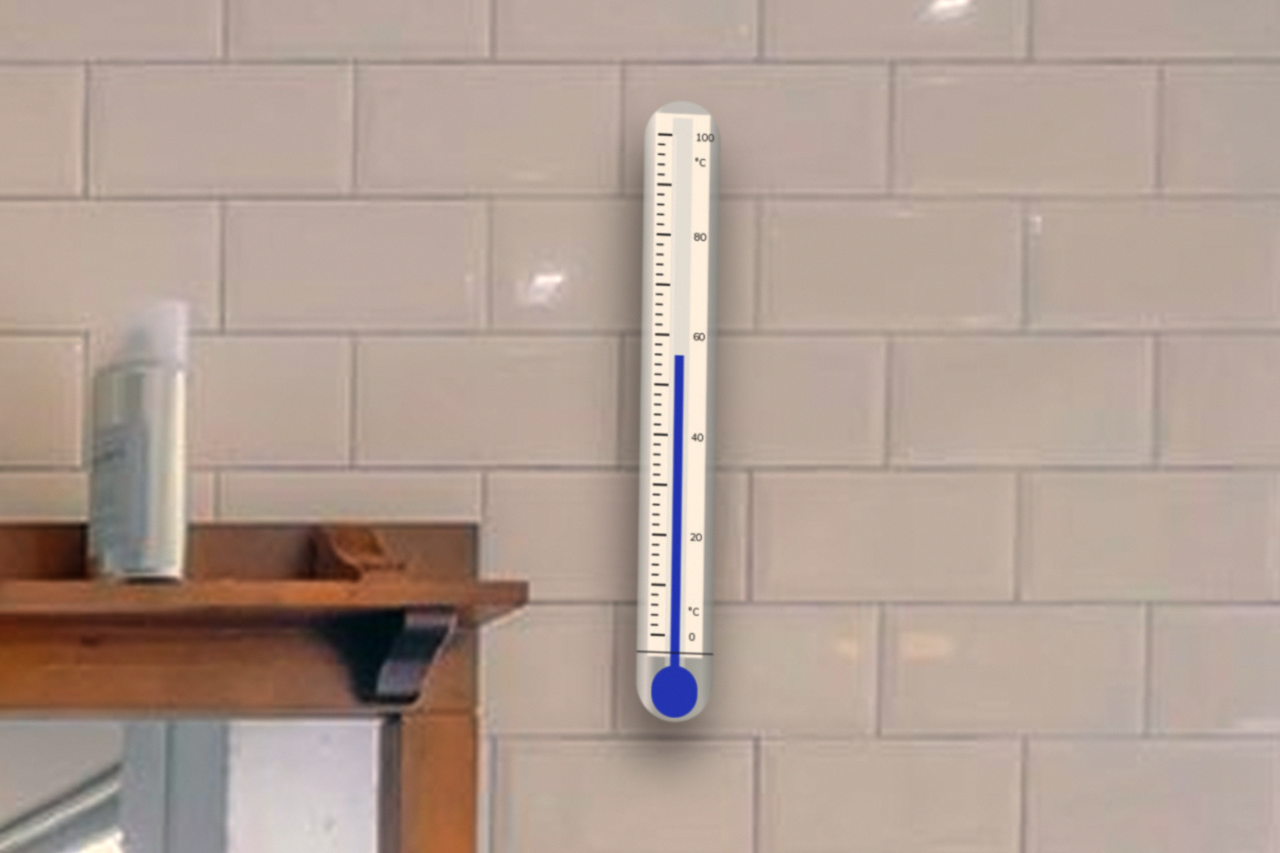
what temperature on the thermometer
56 °C
